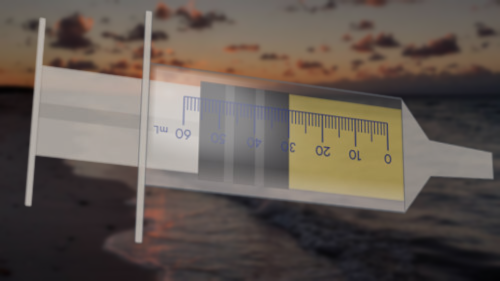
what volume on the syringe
30 mL
